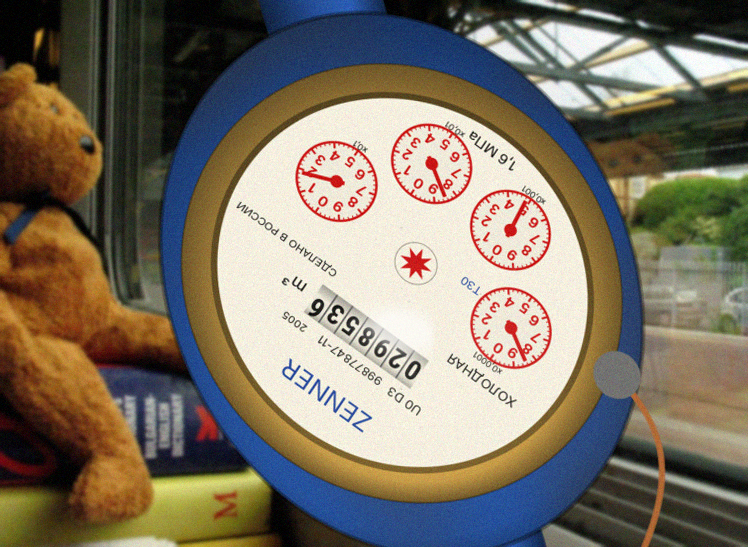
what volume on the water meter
298536.1848 m³
